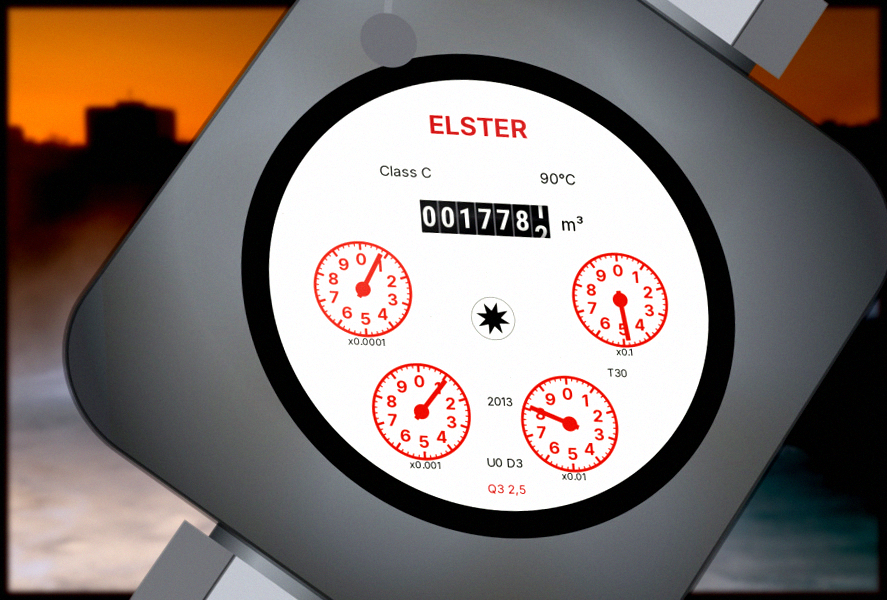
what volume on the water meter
17781.4810 m³
